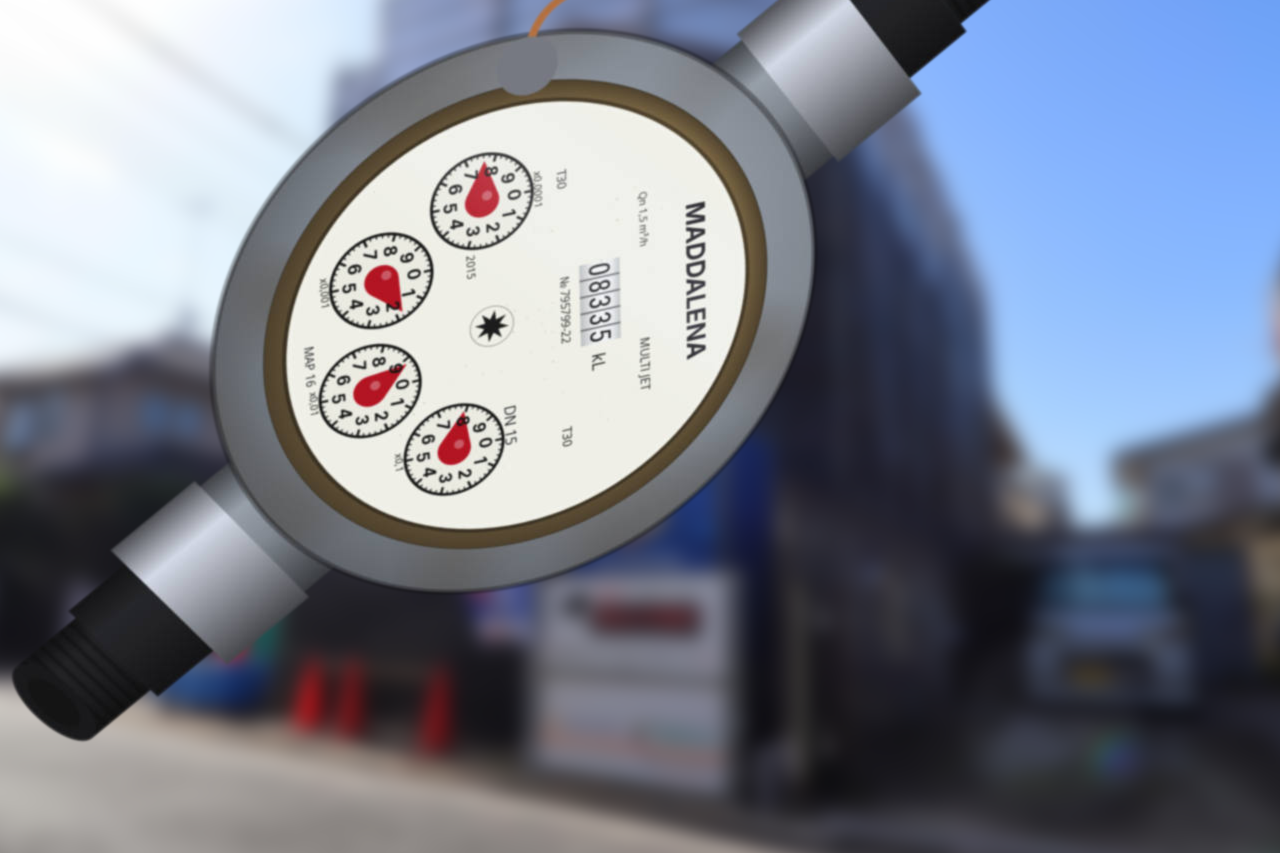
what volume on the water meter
8335.7917 kL
